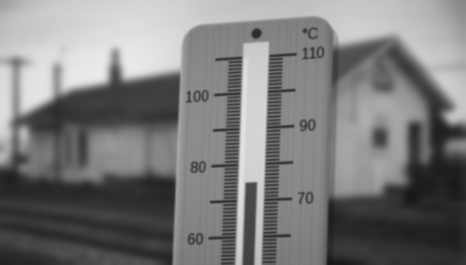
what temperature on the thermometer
75 °C
